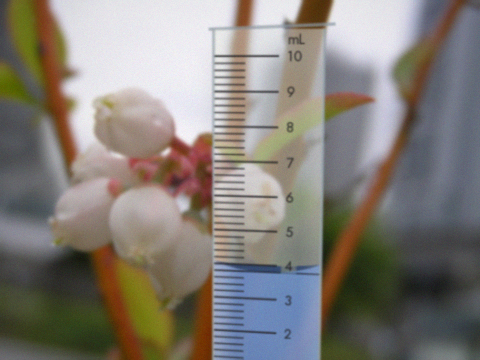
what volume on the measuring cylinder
3.8 mL
